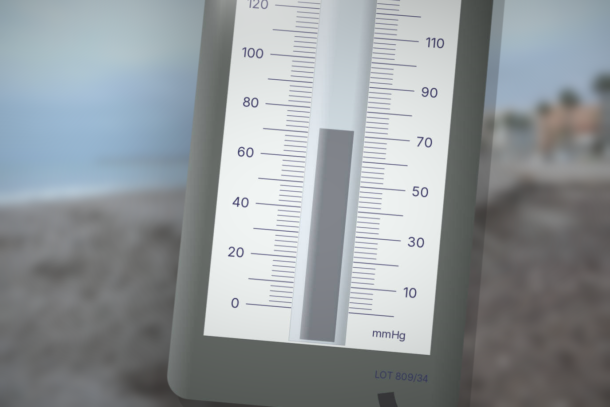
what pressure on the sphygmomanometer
72 mmHg
